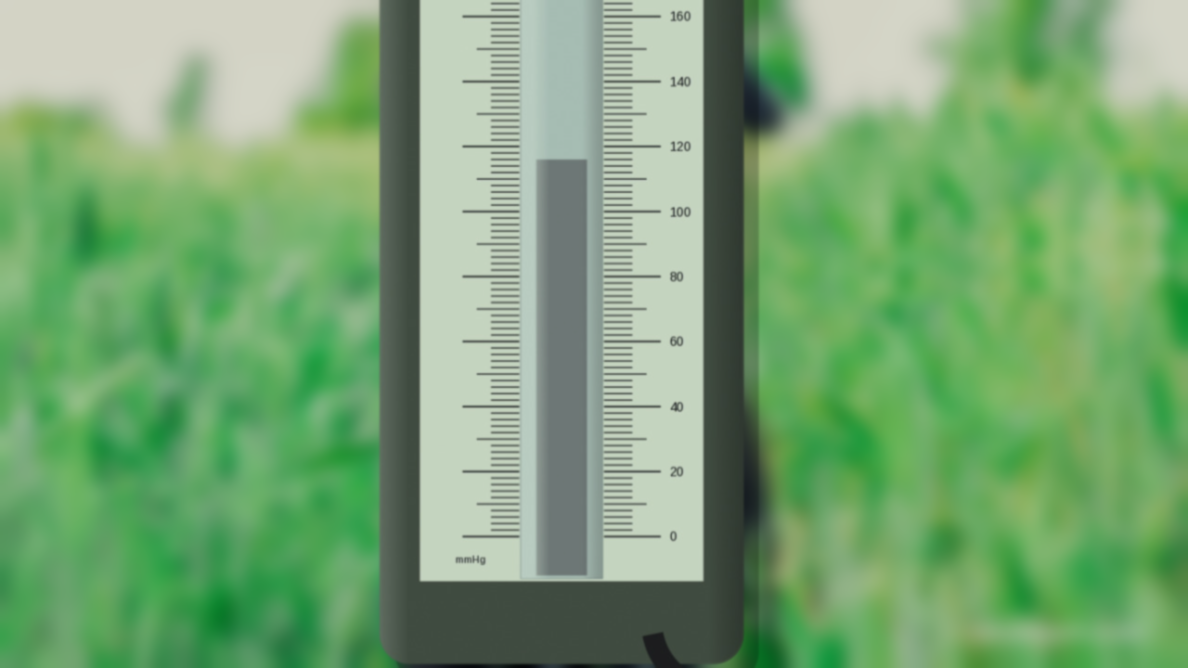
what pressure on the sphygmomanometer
116 mmHg
